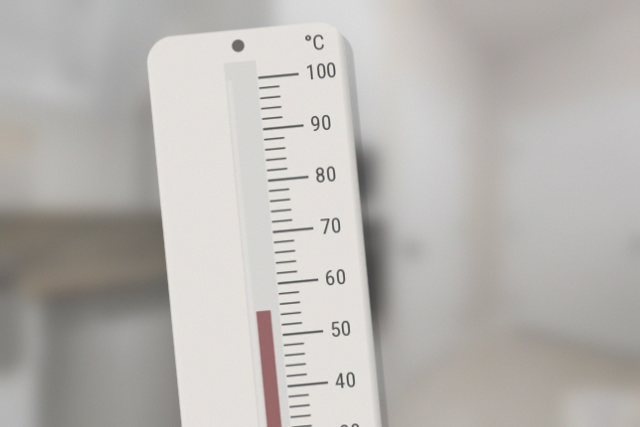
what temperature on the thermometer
55 °C
